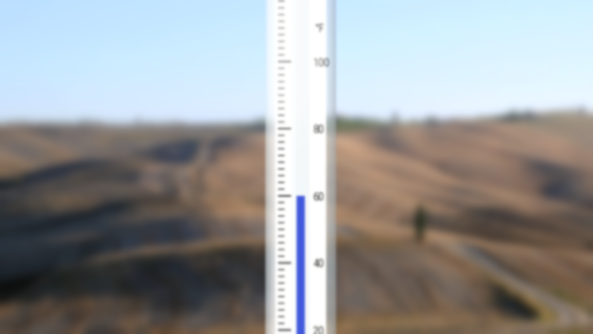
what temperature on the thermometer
60 °F
